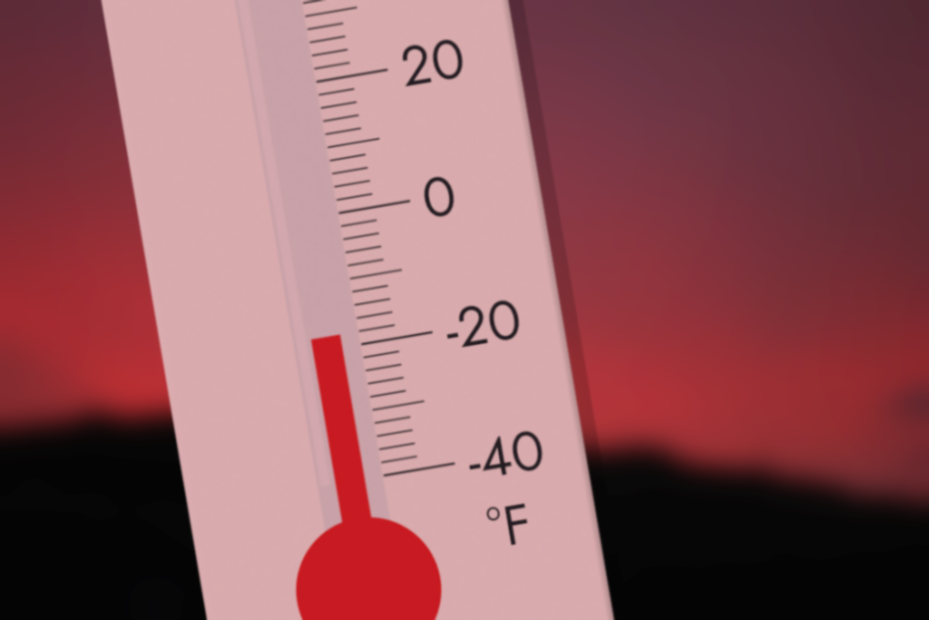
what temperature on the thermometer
-18 °F
